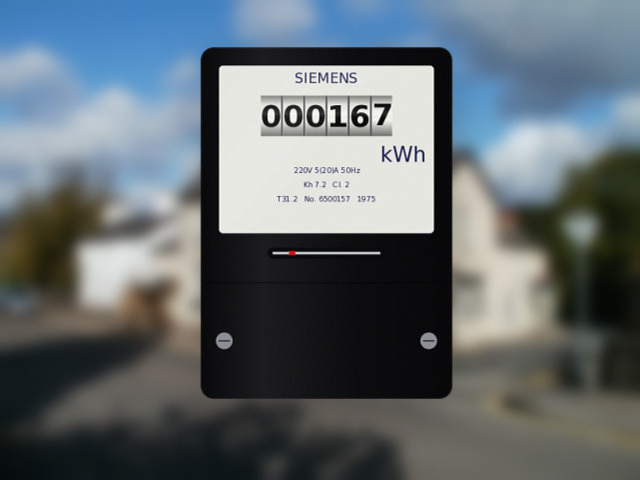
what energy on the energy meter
167 kWh
